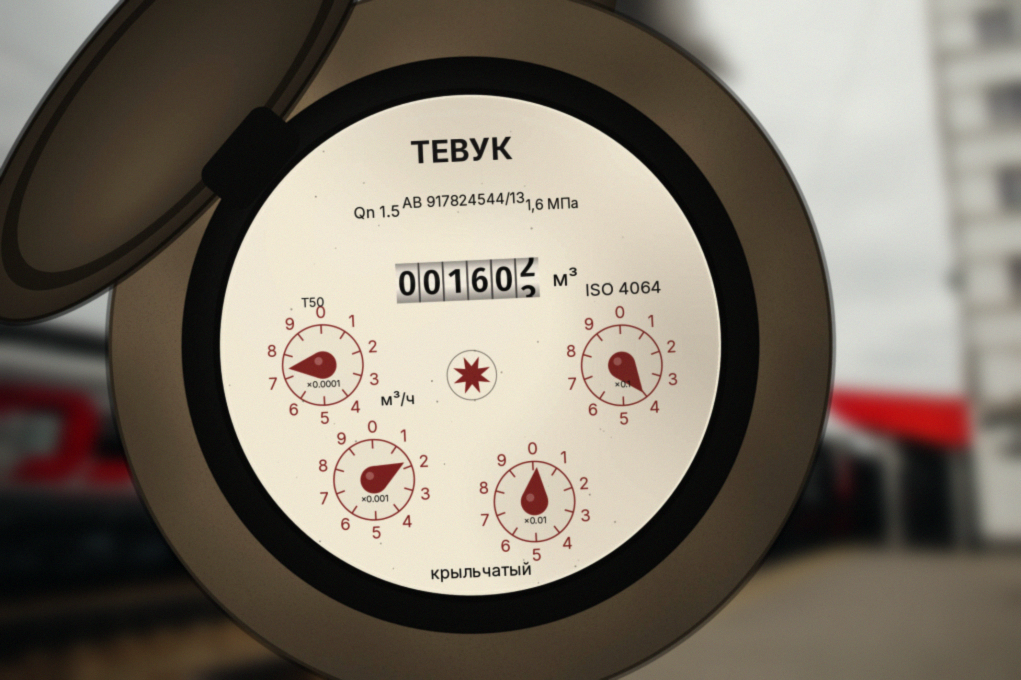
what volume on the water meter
1602.4017 m³
